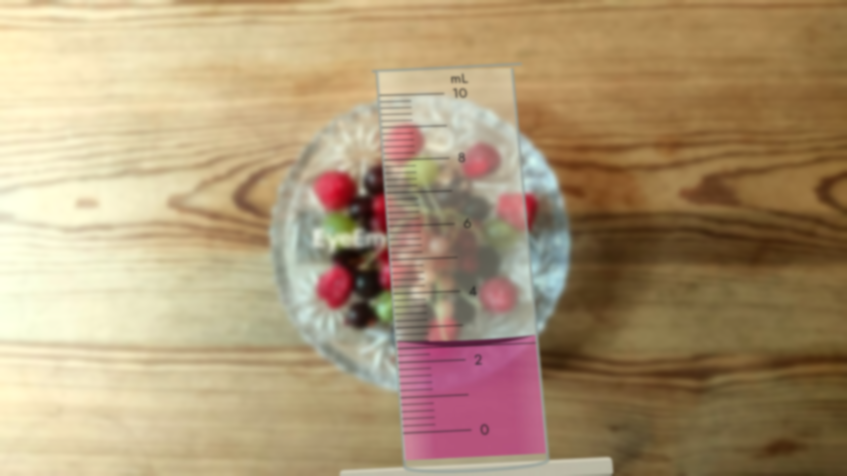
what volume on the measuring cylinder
2.4 mL
